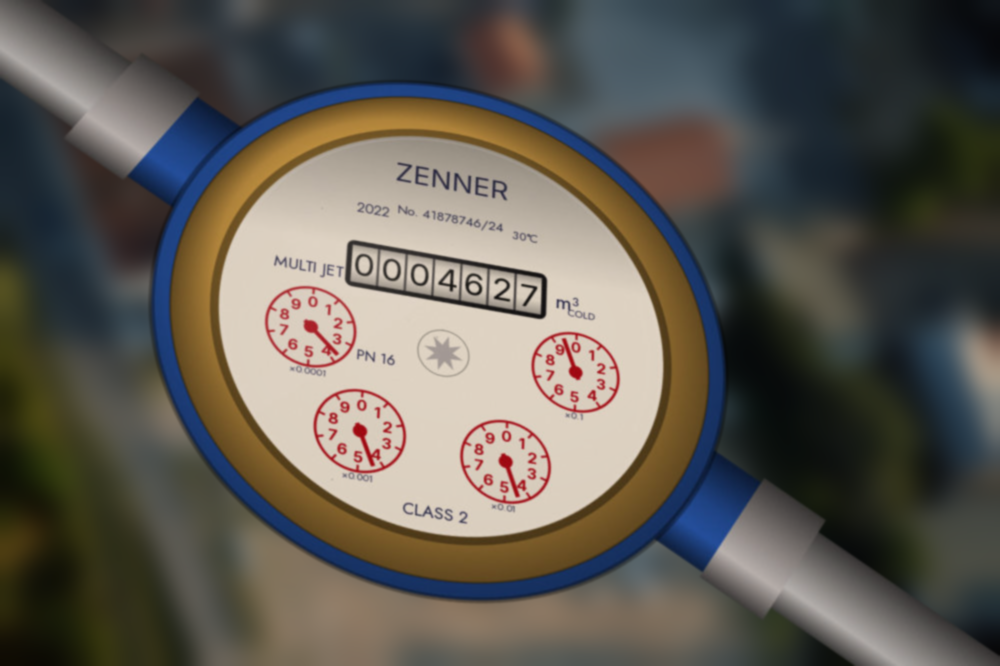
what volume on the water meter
4626.9443 m³
